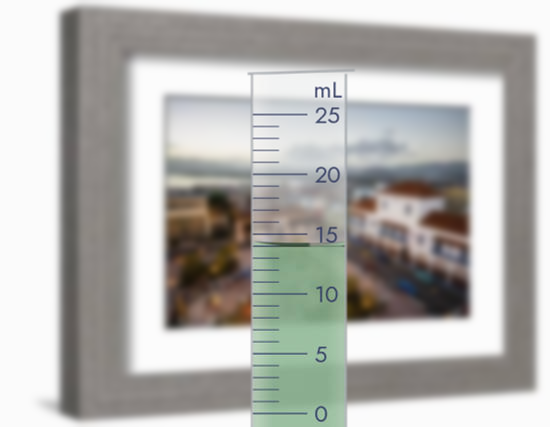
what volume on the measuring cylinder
14 mL
